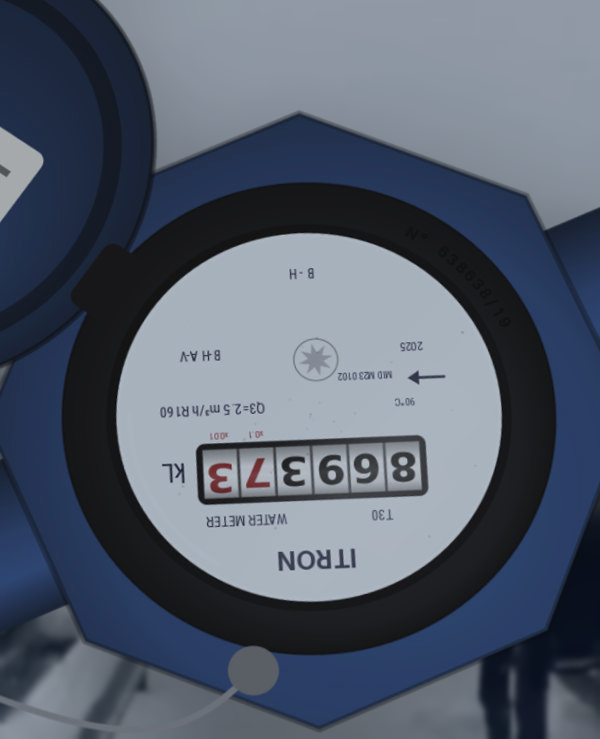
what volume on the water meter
8693.73 kL
